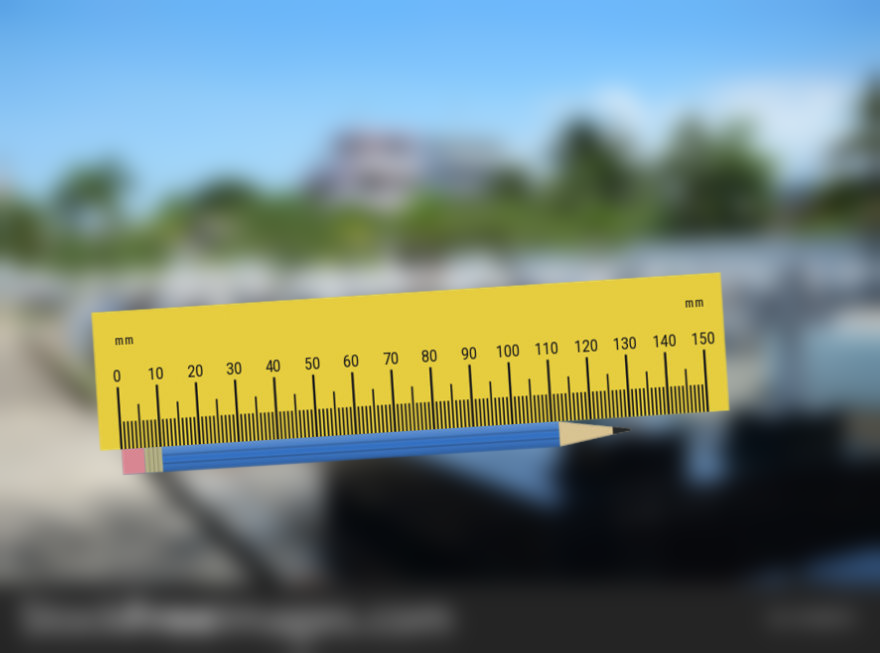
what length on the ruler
130 mm
